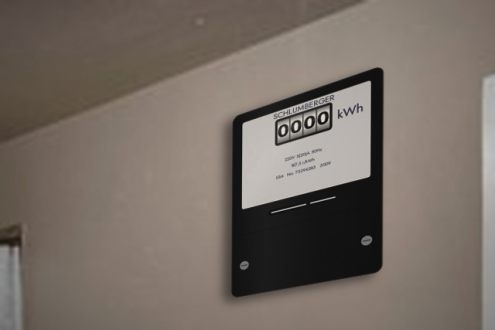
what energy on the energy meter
0 kWh
